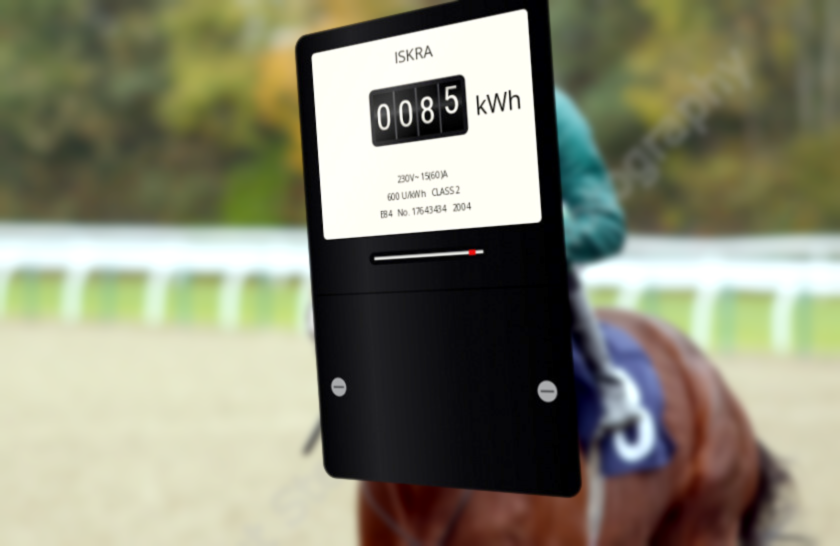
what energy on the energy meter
85 kWh
